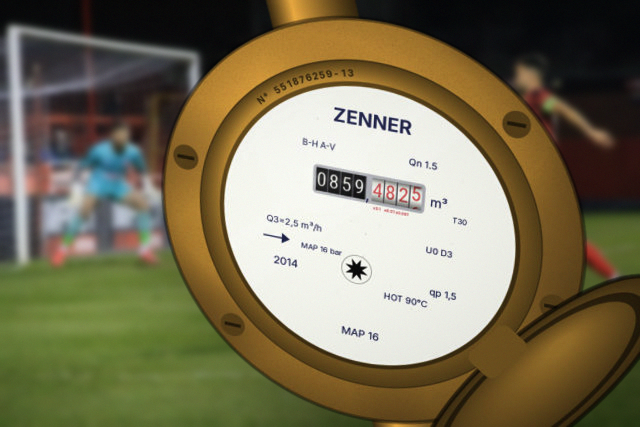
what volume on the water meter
859.4825 m³
